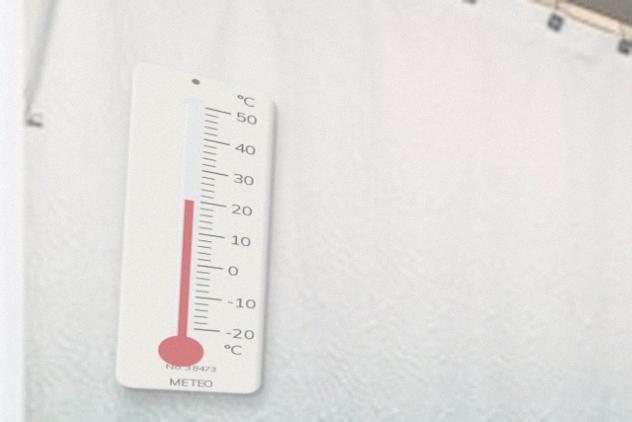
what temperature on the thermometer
20 °C
